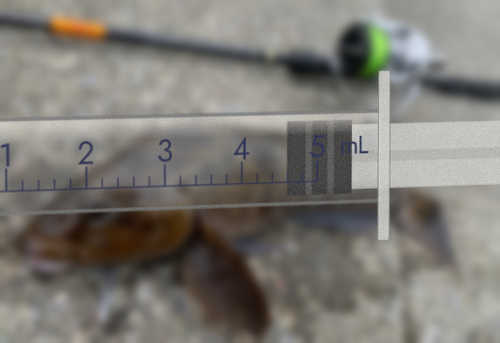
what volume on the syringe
4.6 mL
